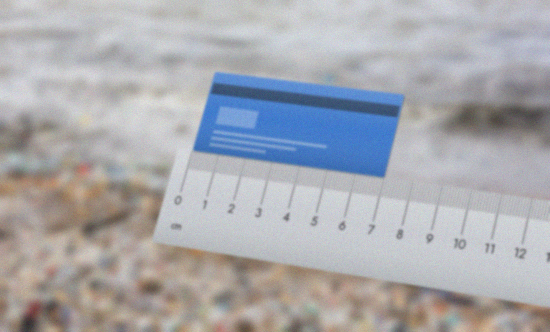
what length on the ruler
7 cm
